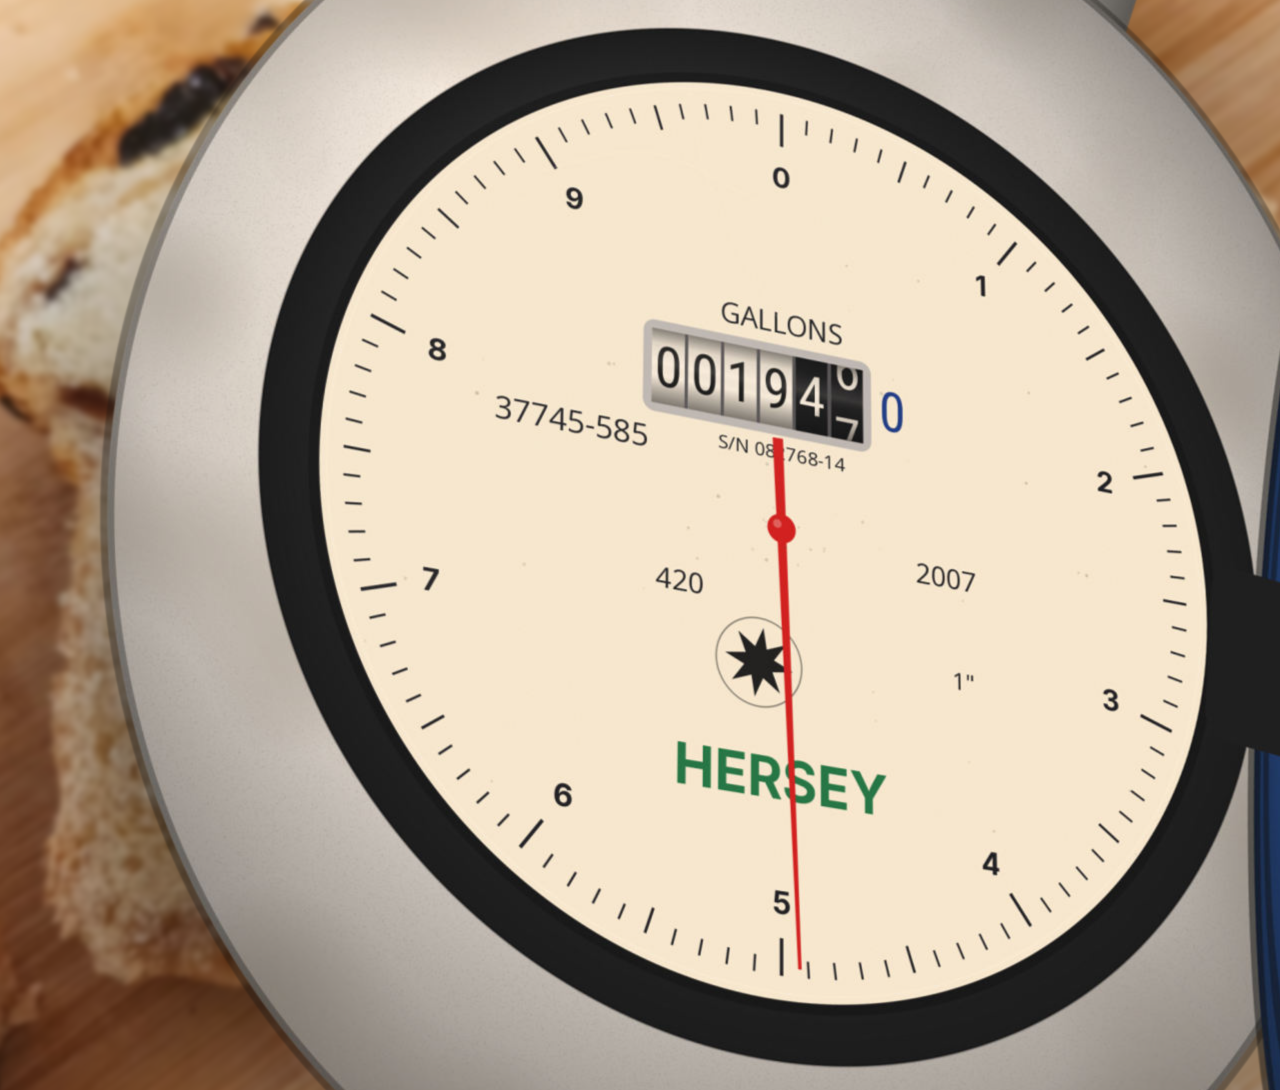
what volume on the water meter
19464.9 gal
